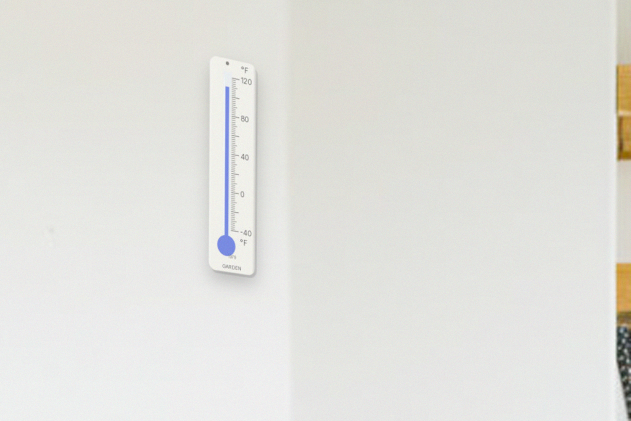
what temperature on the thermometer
110 °F
